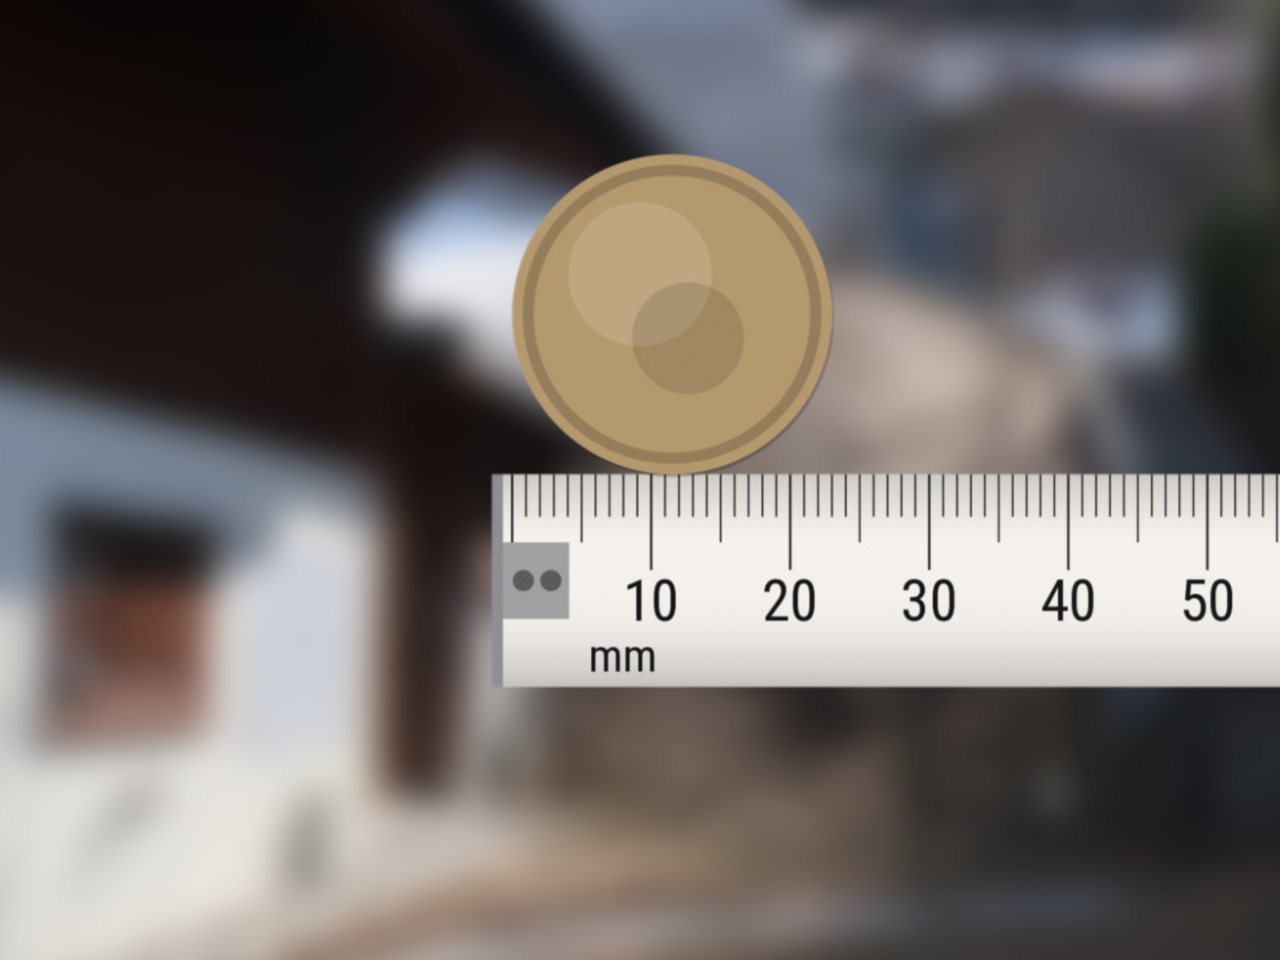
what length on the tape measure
23 mm
